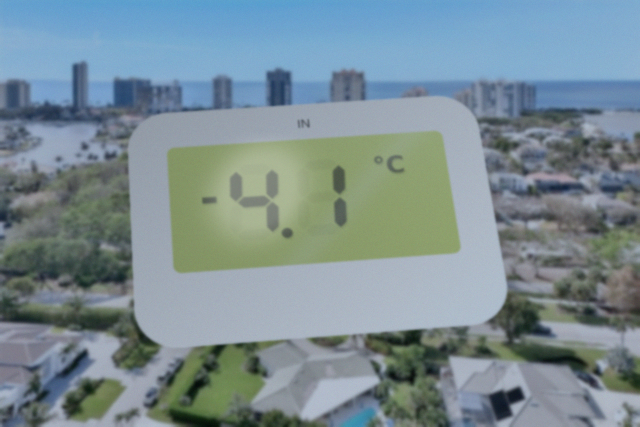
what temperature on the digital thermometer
-4.1 °C
